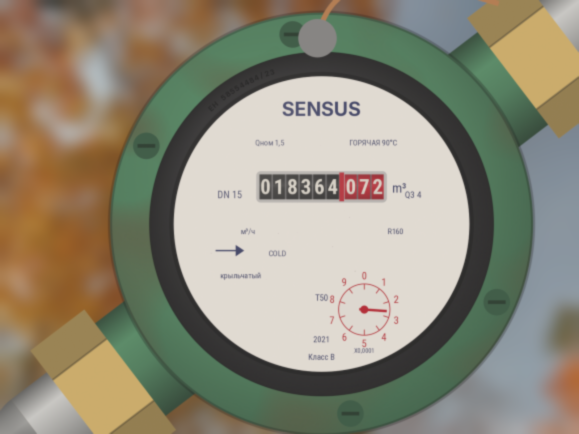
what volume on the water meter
18364.0722 m³
